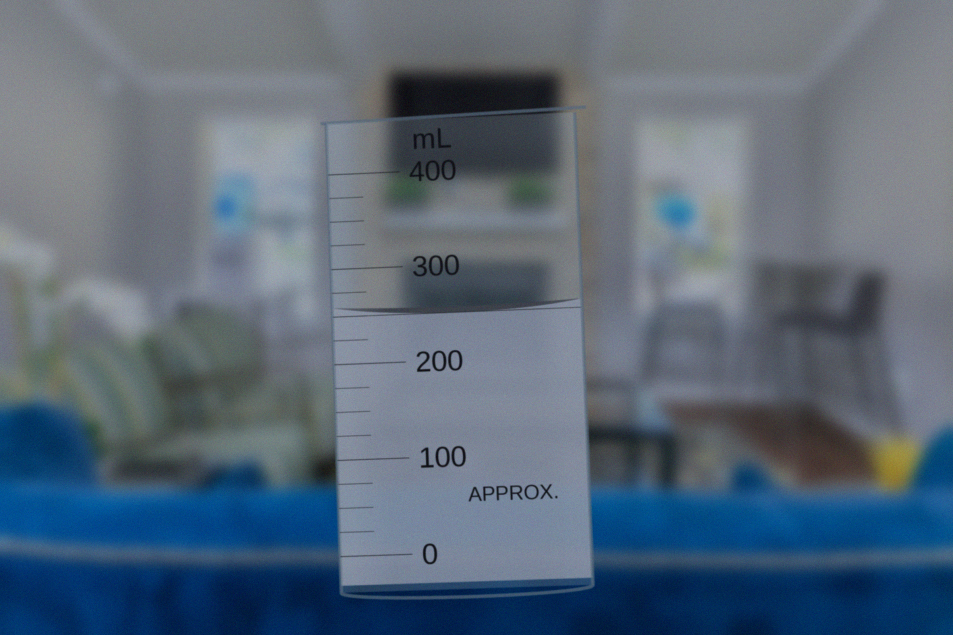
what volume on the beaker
250 mL
